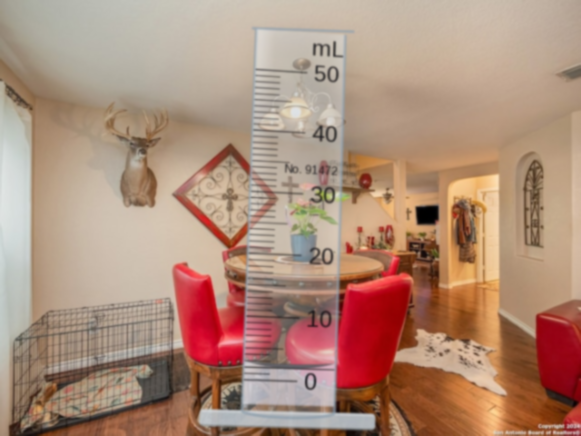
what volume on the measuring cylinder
2 mL
